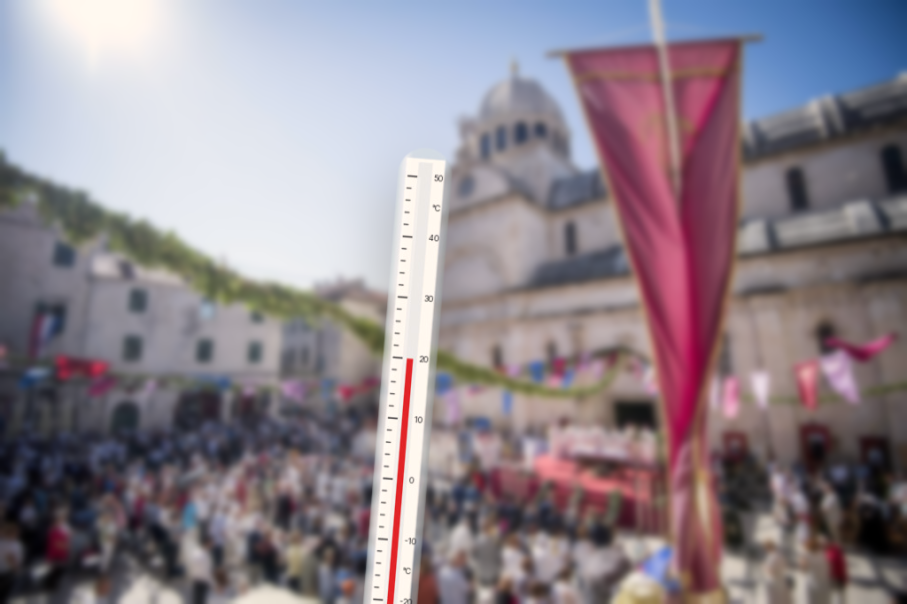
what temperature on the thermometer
20 °C
